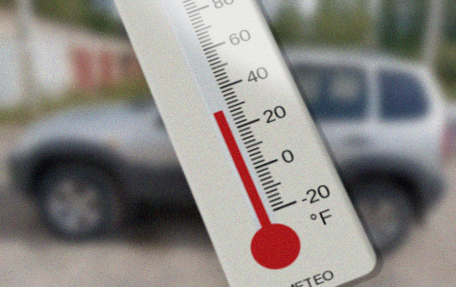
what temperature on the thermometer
30 °F
